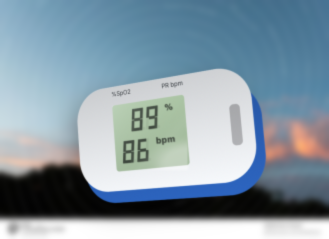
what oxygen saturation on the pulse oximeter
89 %
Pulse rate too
86 bpm
